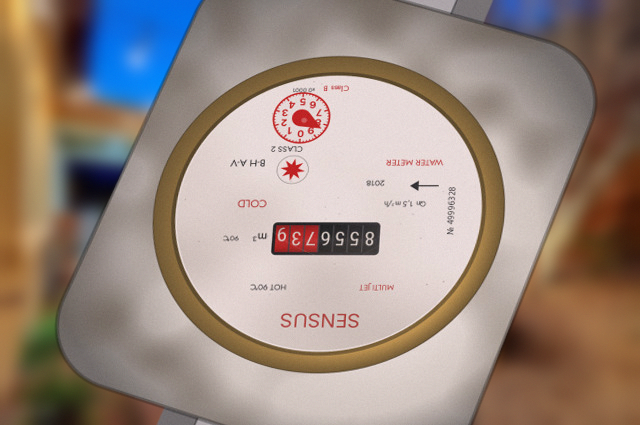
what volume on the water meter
8556.7388 m³
